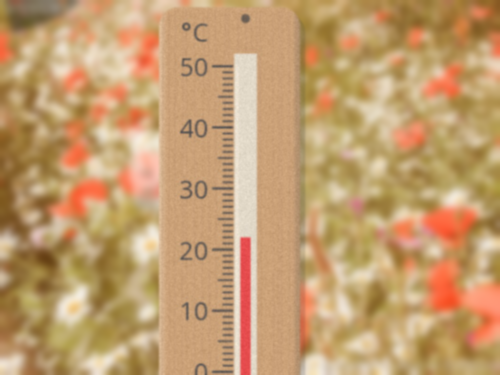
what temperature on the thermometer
22 °C
